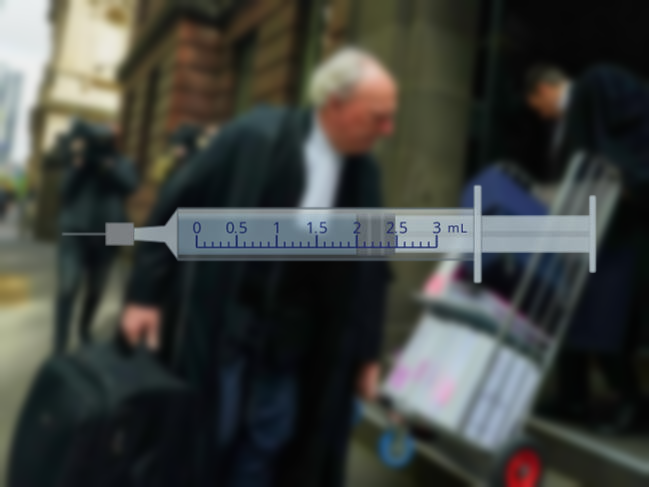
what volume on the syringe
2 mL
